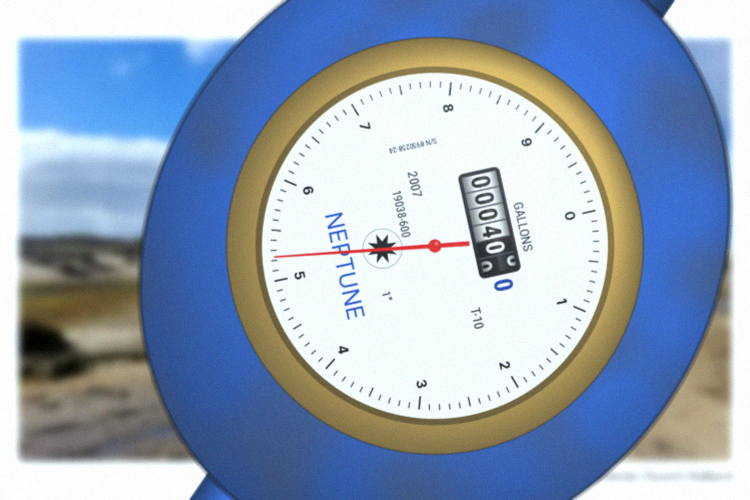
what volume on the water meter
4085.2 gal
